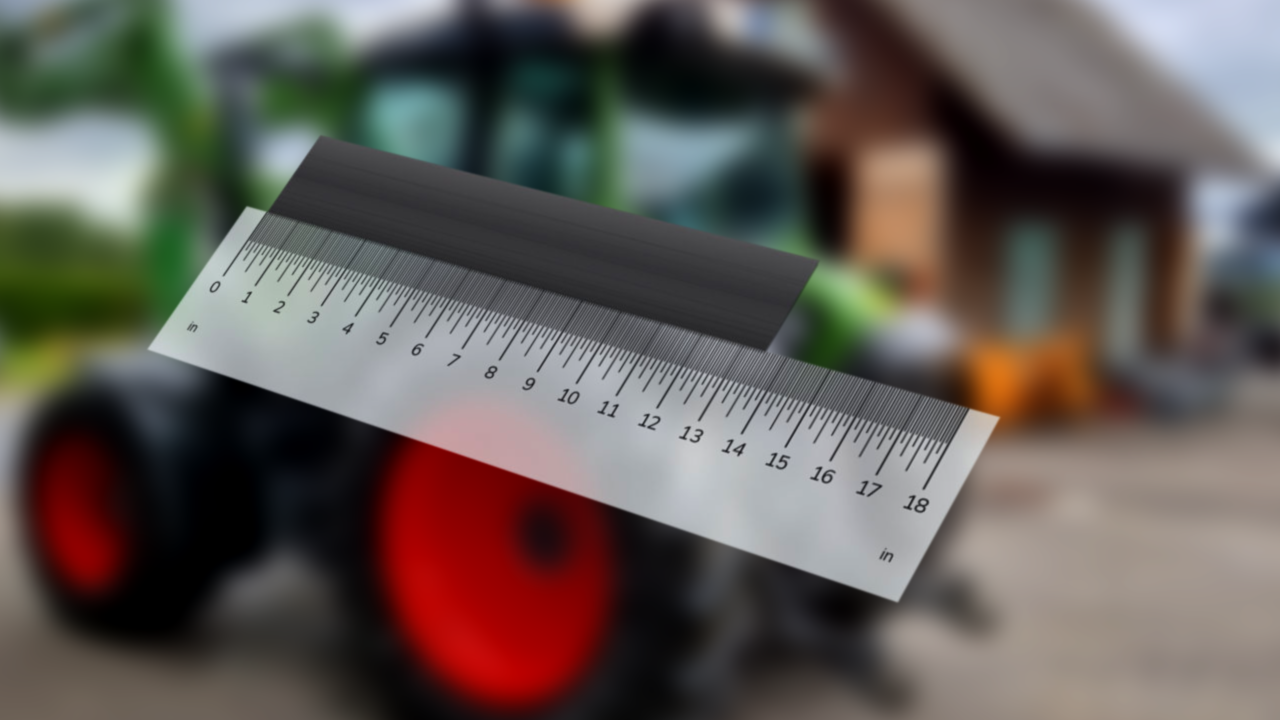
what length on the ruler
13.5 in
